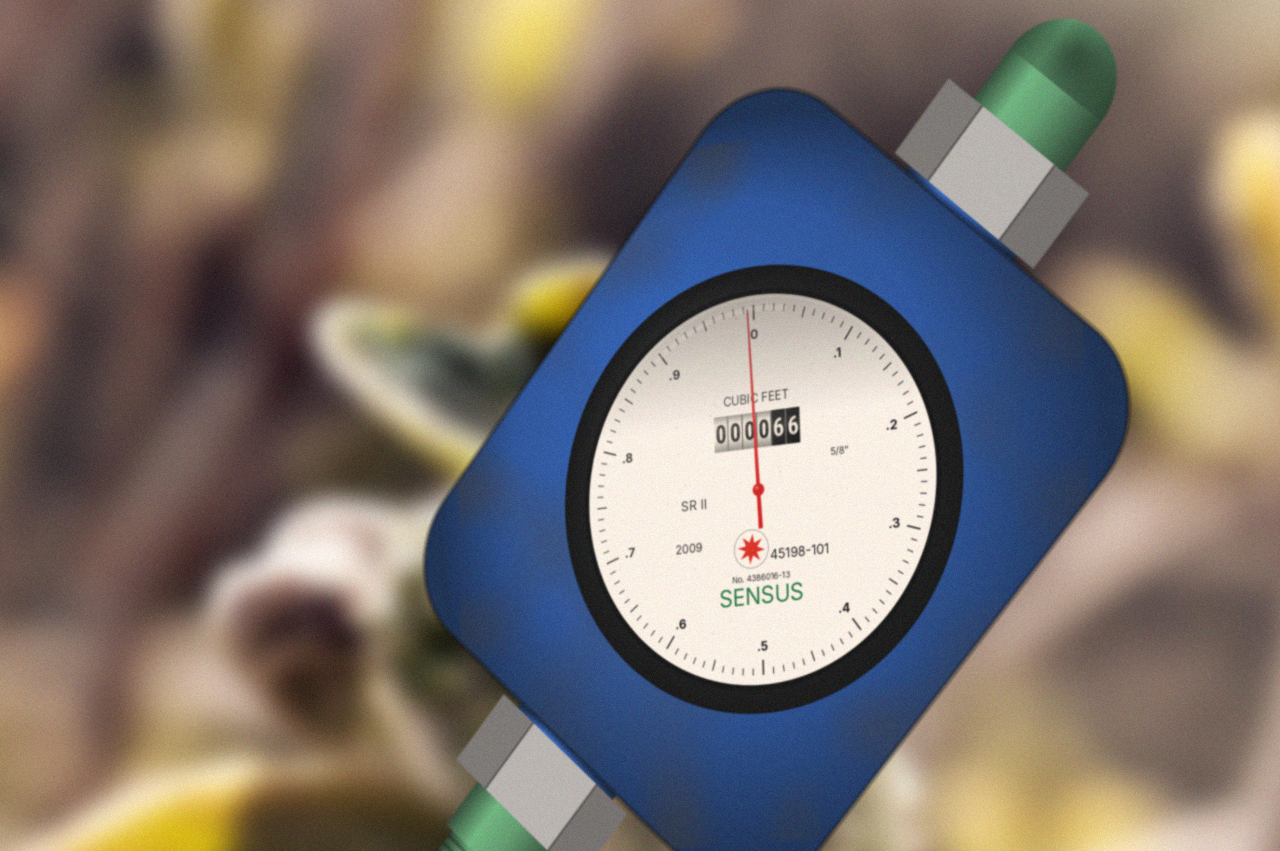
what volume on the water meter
65.99 ft³
